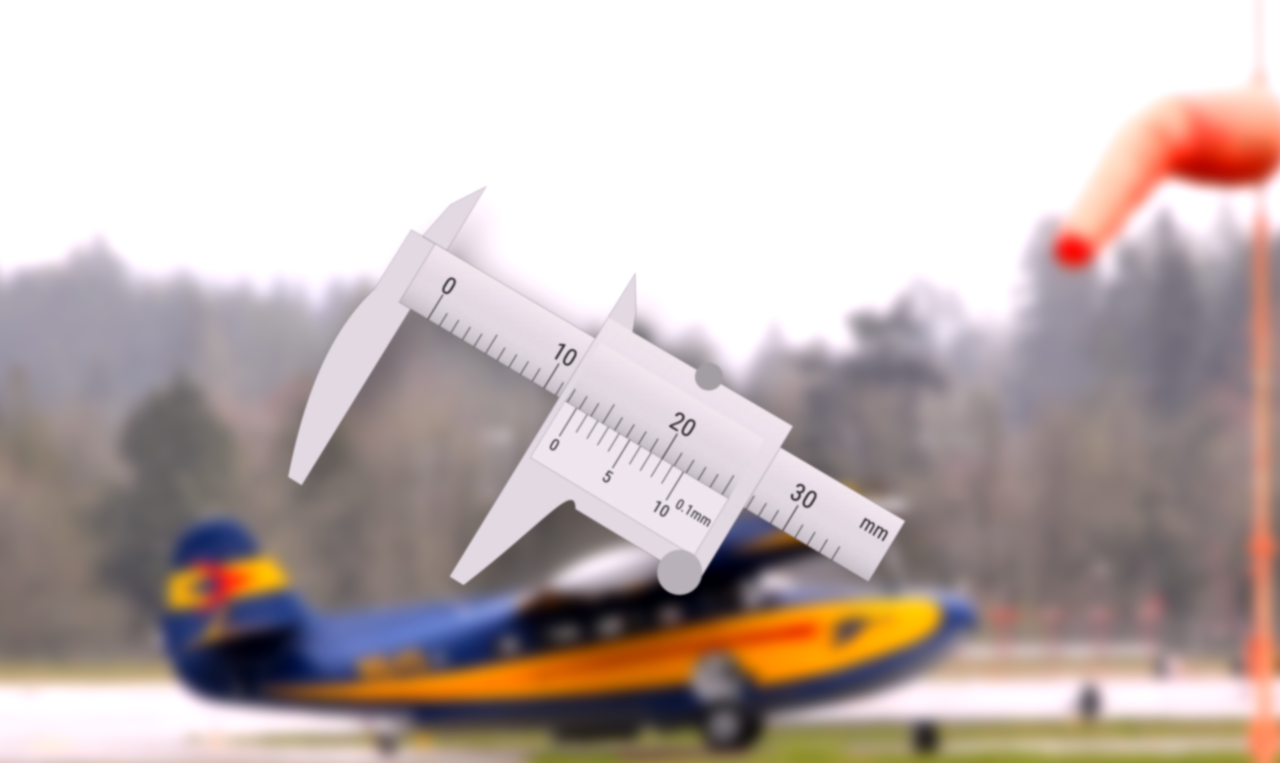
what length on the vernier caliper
12.8 mm
